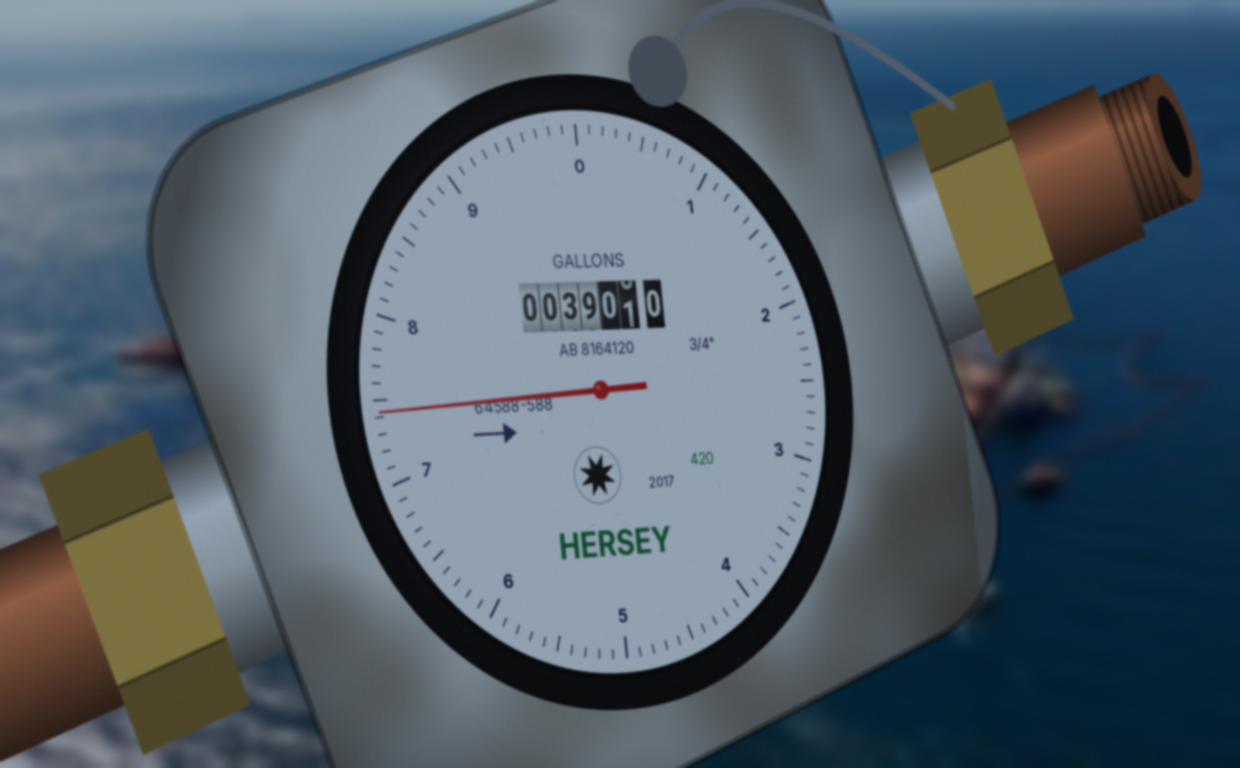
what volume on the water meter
39007.4 gal
